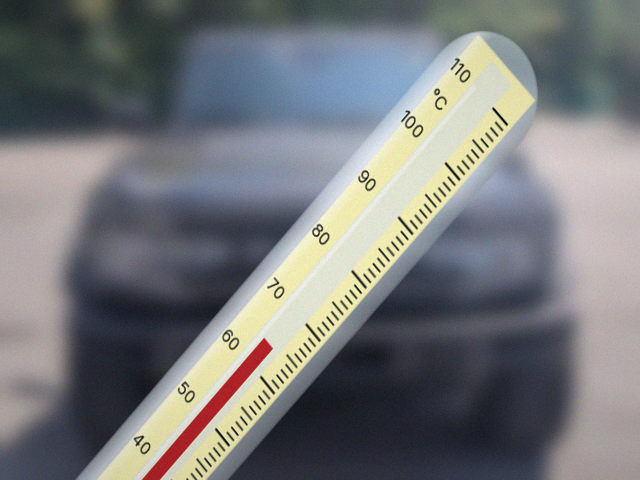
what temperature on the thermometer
64 °C
